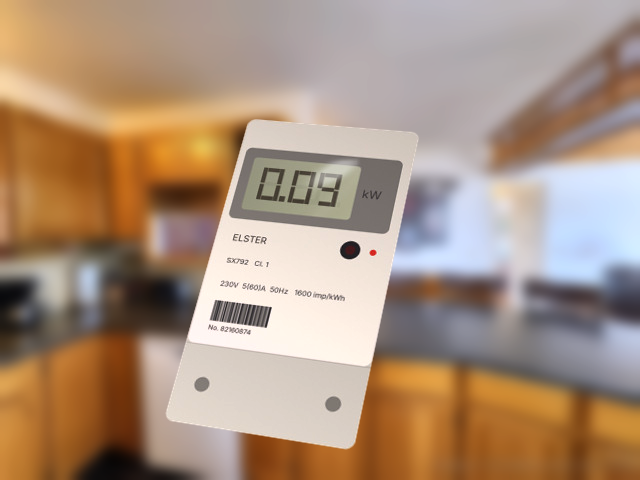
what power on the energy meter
0.09 kW
